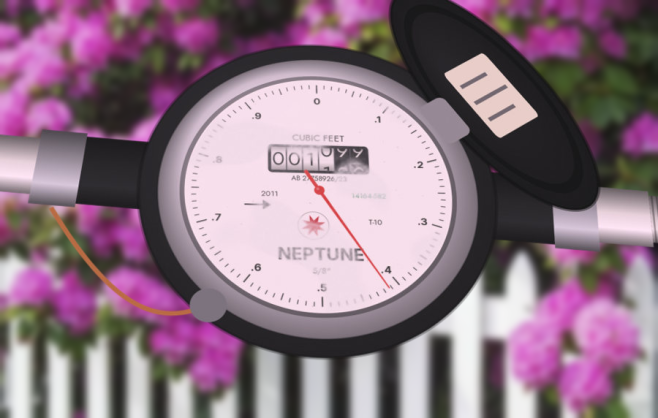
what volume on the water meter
1099.41 ft³
